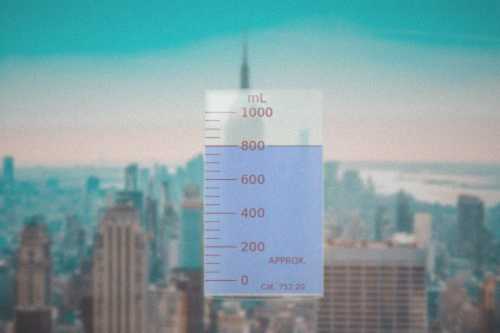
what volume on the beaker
800 mL
